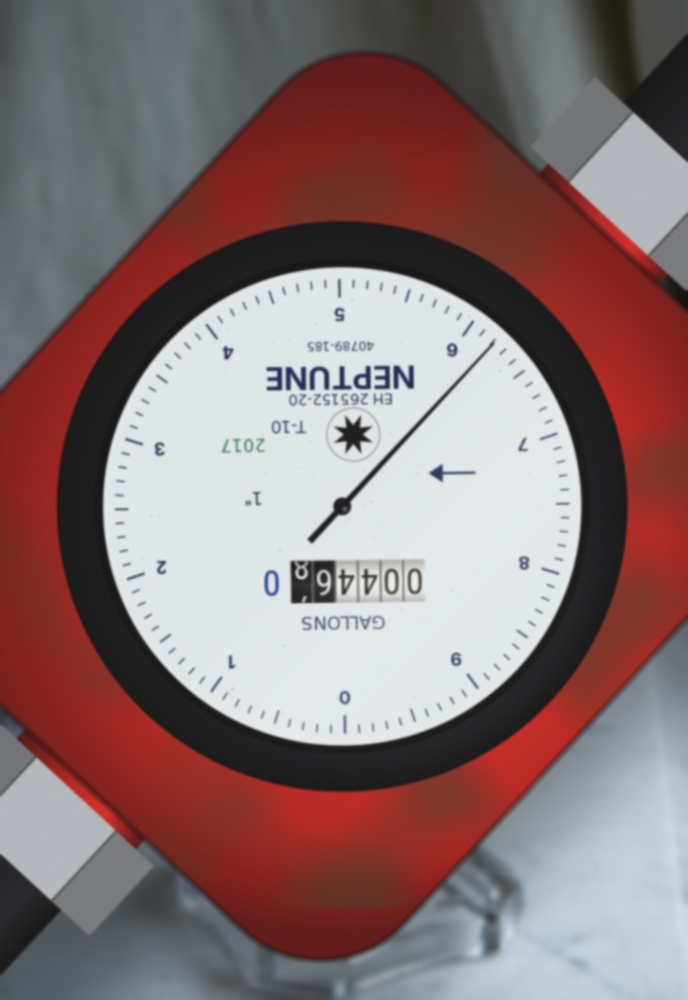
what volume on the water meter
44676.2 gal
